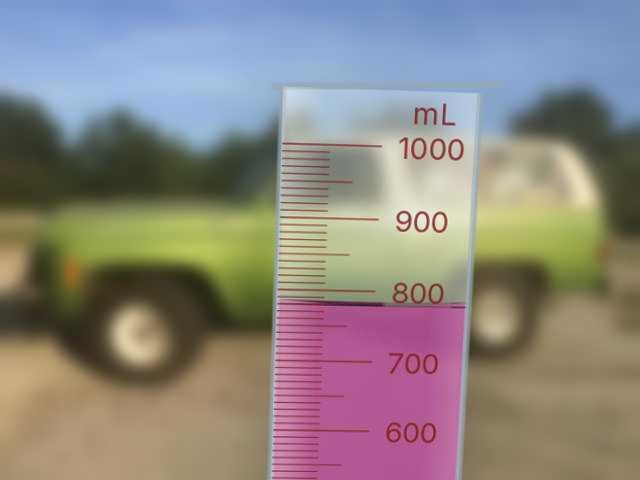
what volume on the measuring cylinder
780 mL
